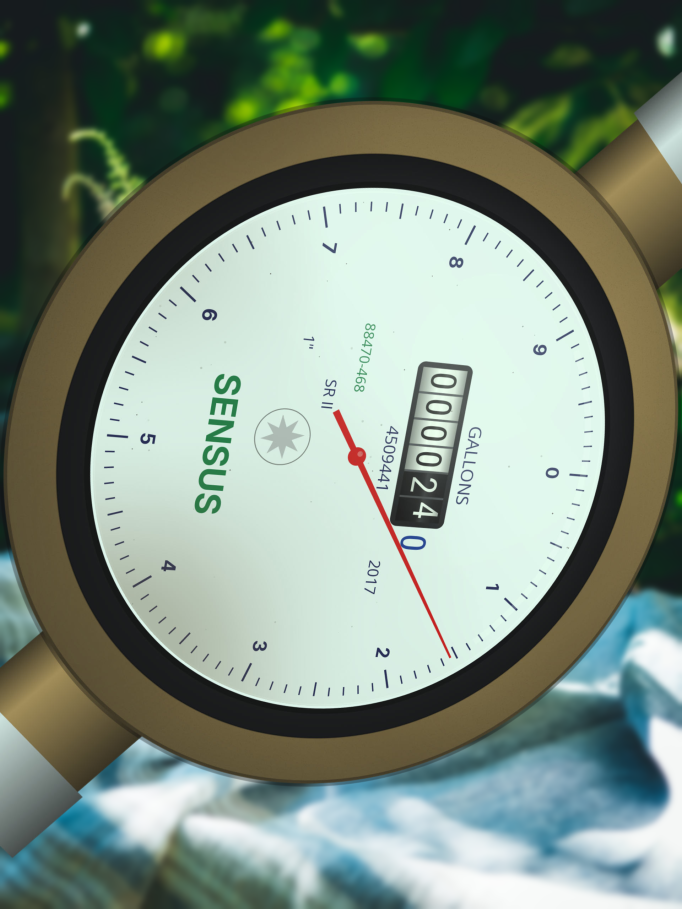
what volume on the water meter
241.5 gal
